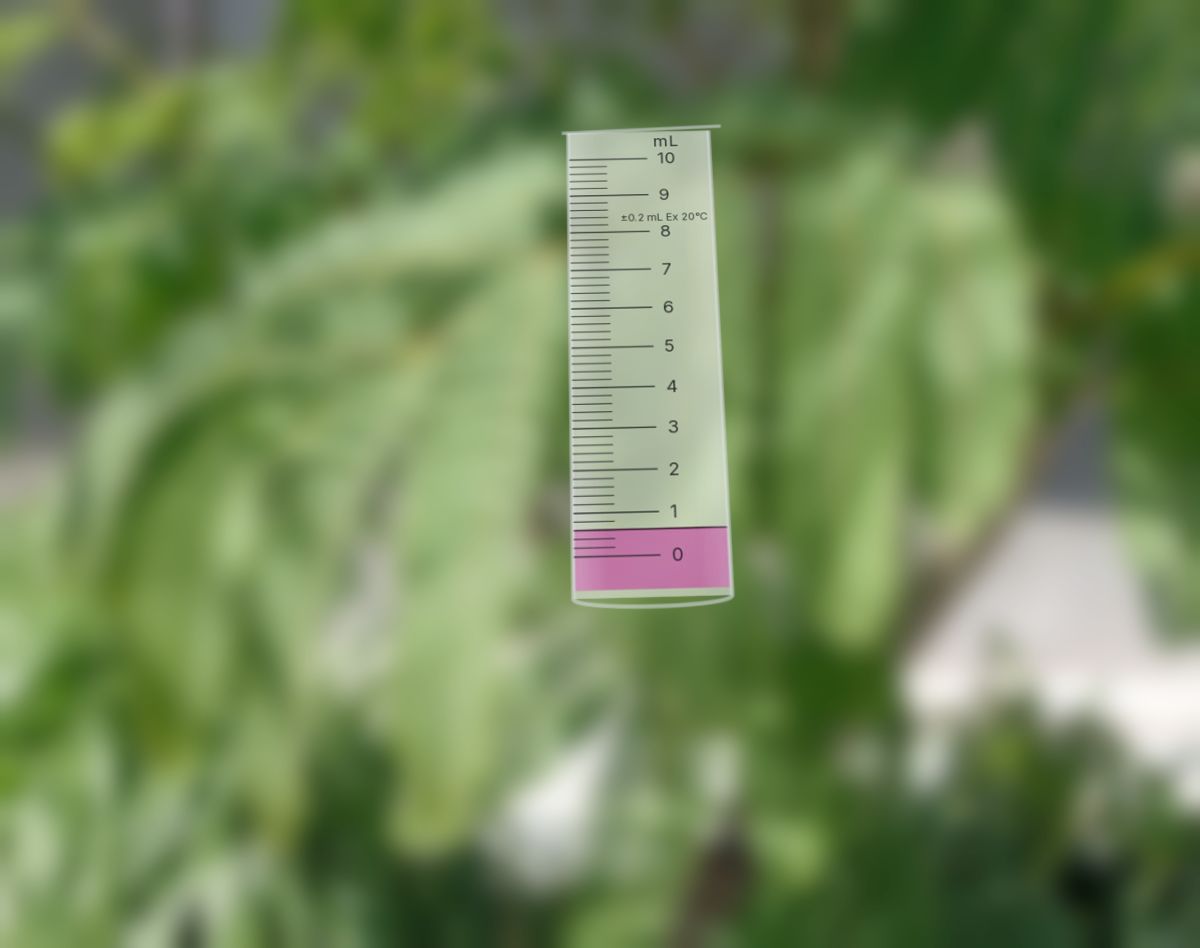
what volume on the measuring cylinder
0.6 mL
